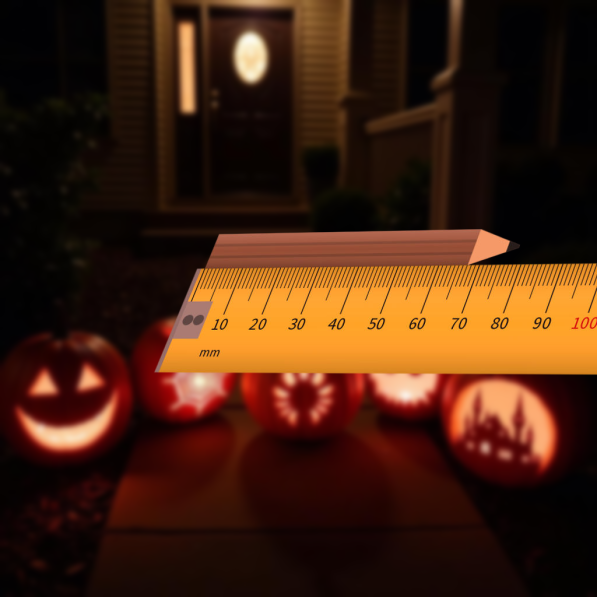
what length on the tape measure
78 mm
